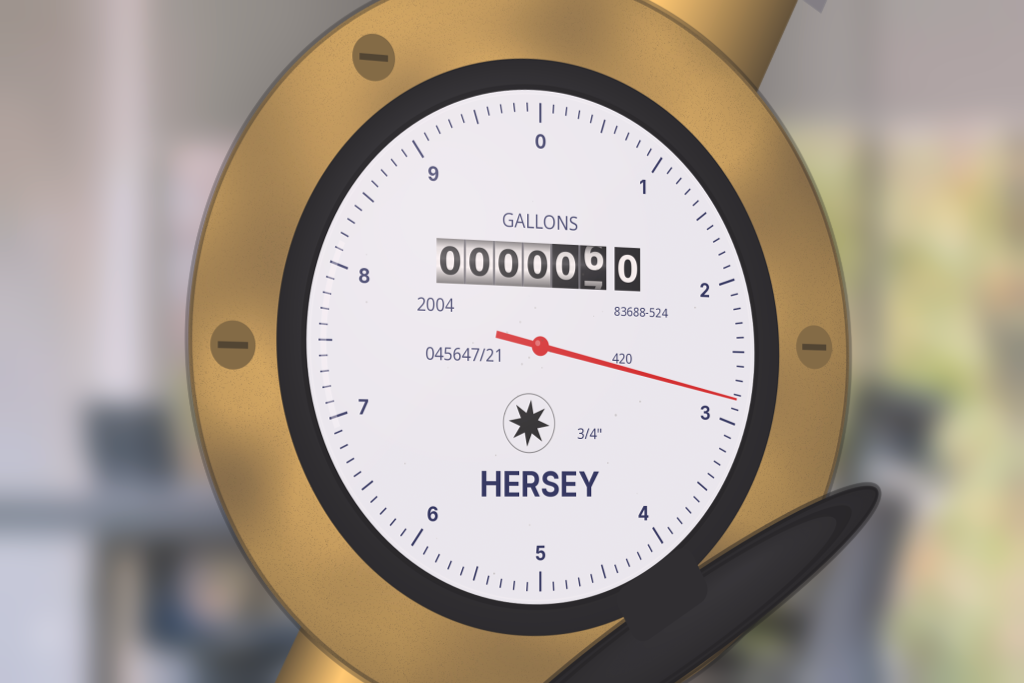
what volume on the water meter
62.8 gal
